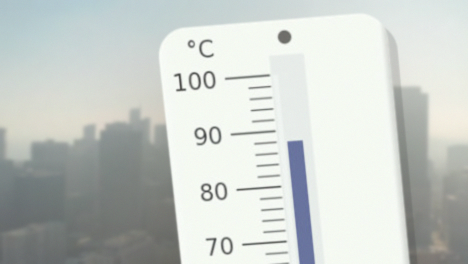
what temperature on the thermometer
88 °C
